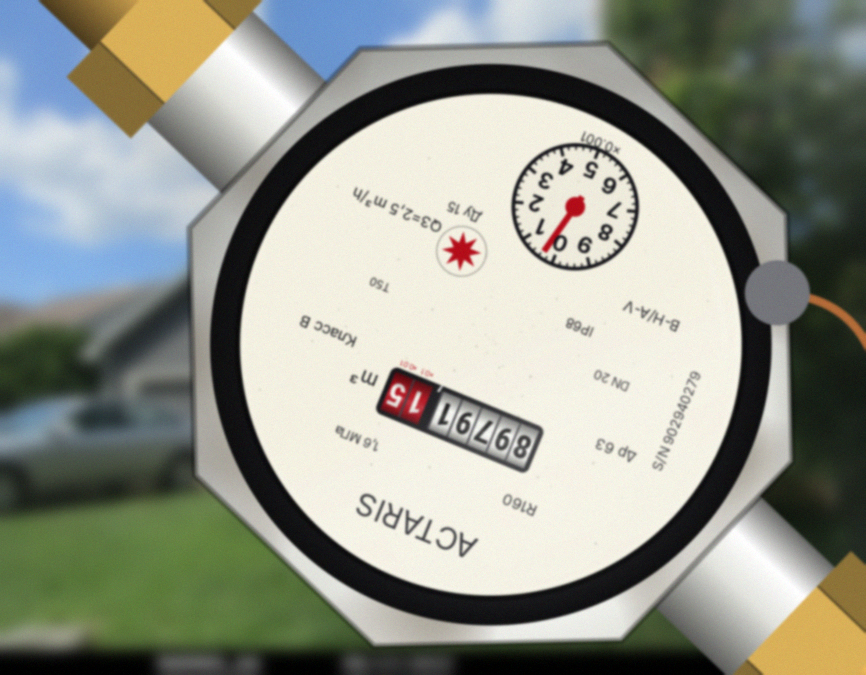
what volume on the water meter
89791.150 m³
